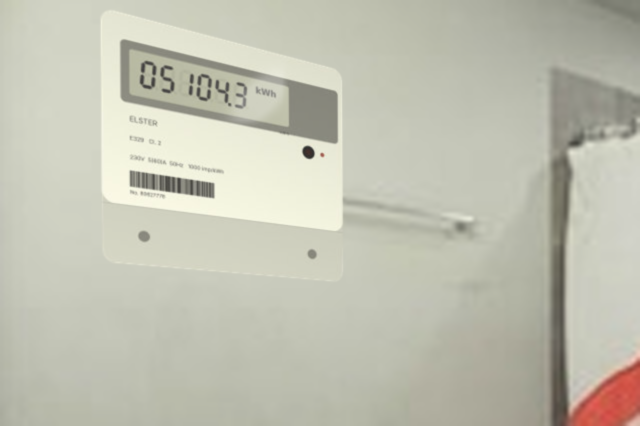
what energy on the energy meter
5104.3 kWh
